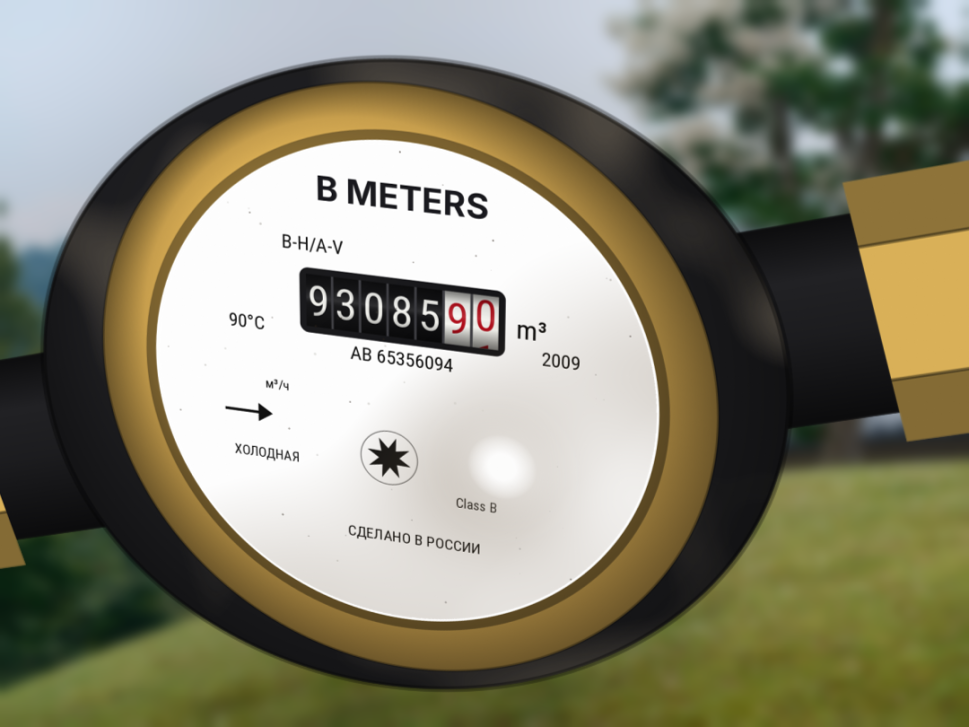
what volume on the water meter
93085.90 m³
